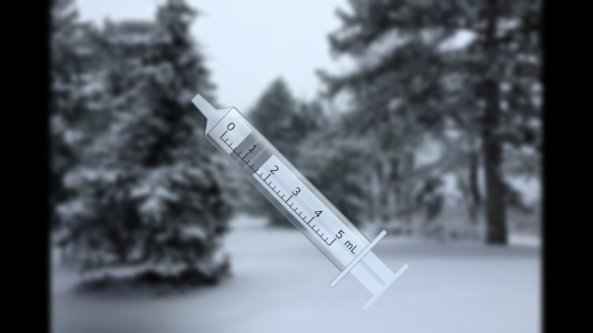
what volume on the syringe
0.6 mL
